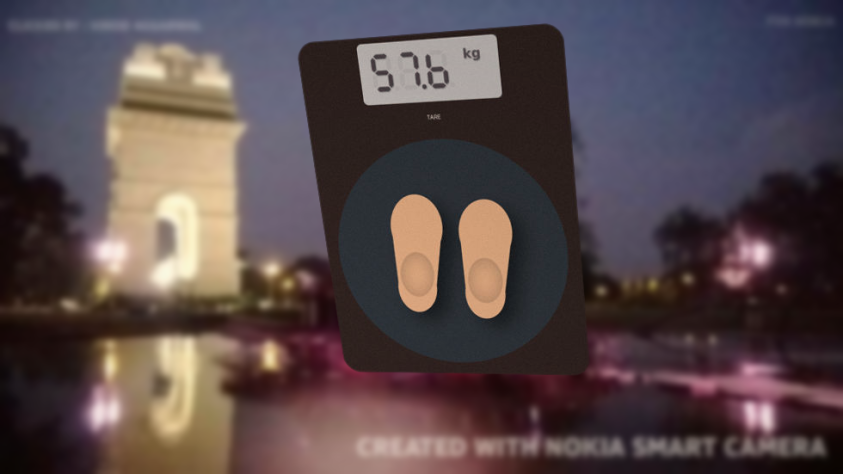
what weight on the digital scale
57.6 kg
